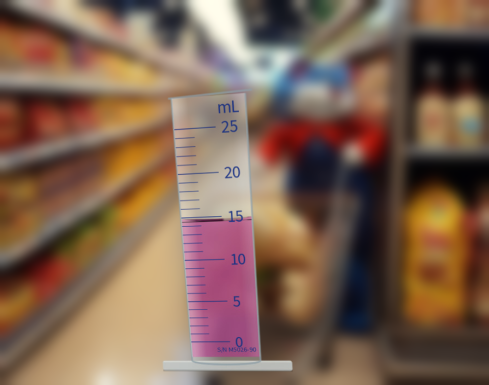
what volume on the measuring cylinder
14.5 mL
